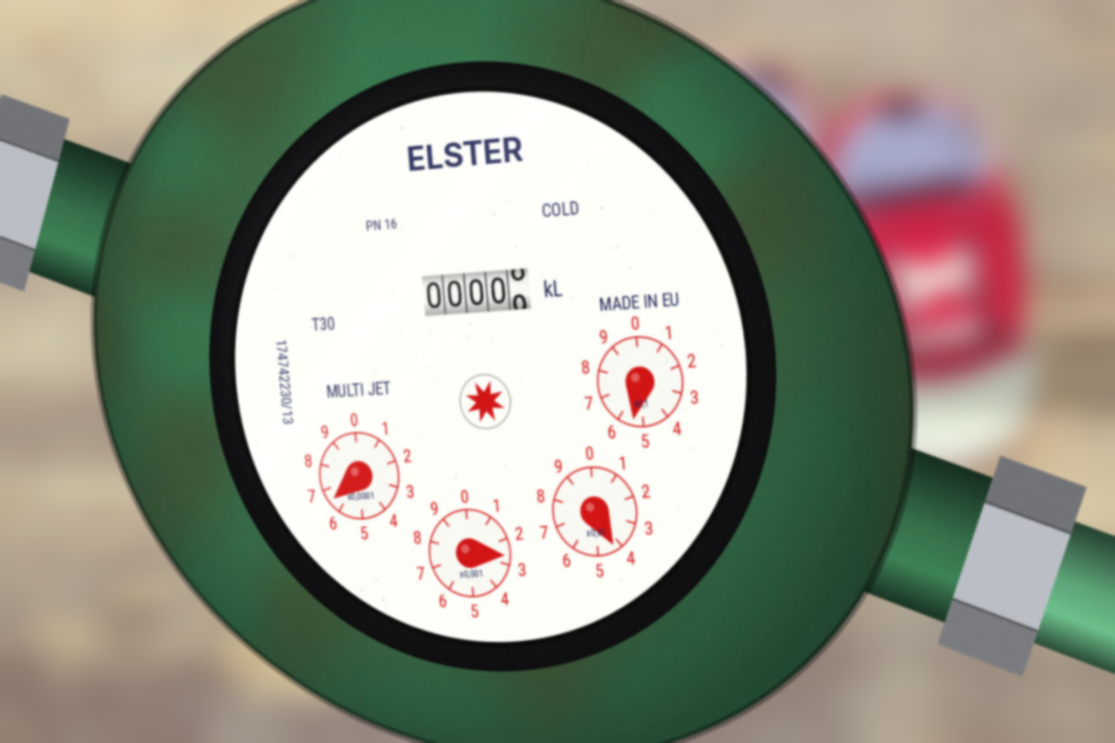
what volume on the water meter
8.5426 kL
